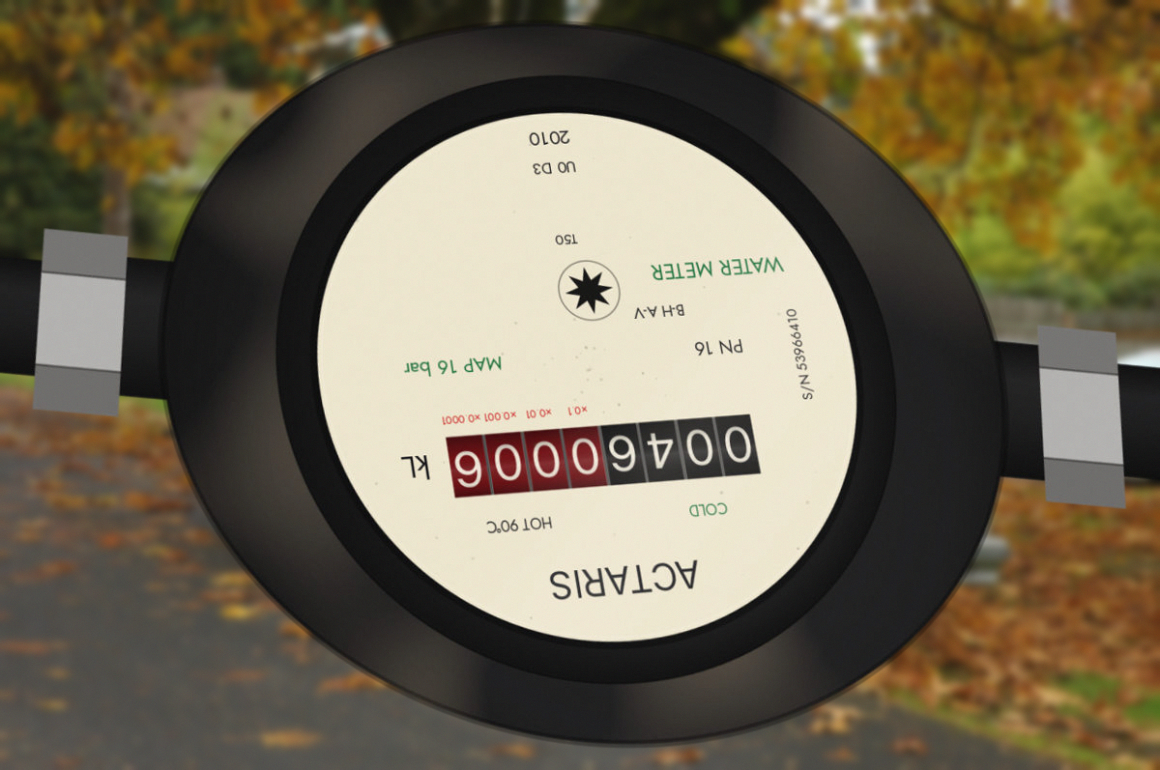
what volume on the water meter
46.0006 kL
